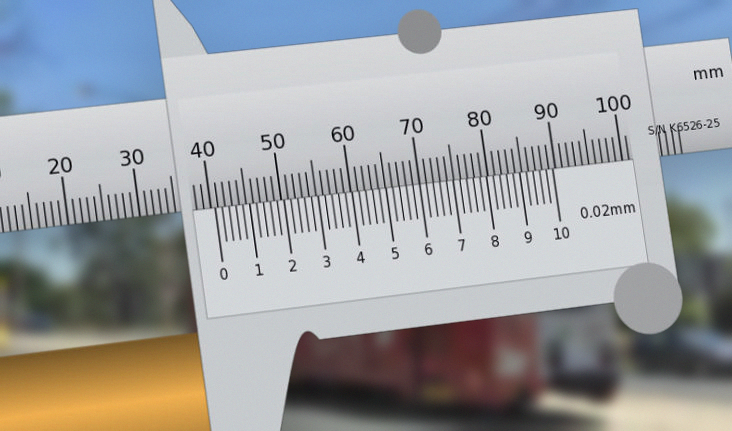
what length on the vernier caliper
40.6 mm
